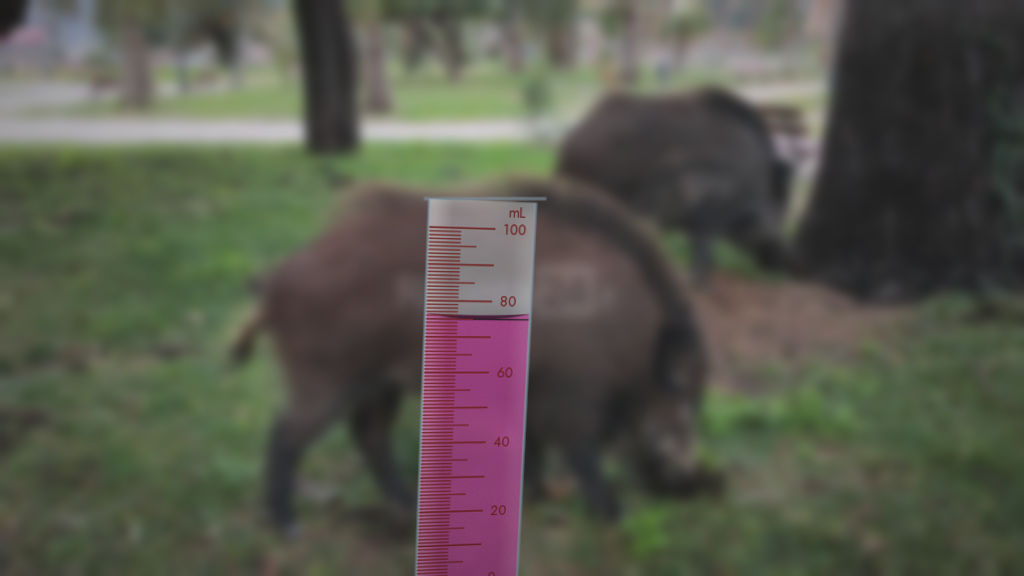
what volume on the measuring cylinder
75 mL
